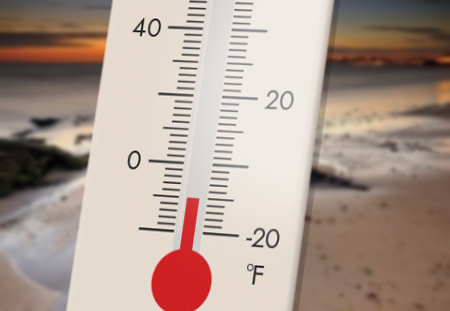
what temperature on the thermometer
-10 °F
